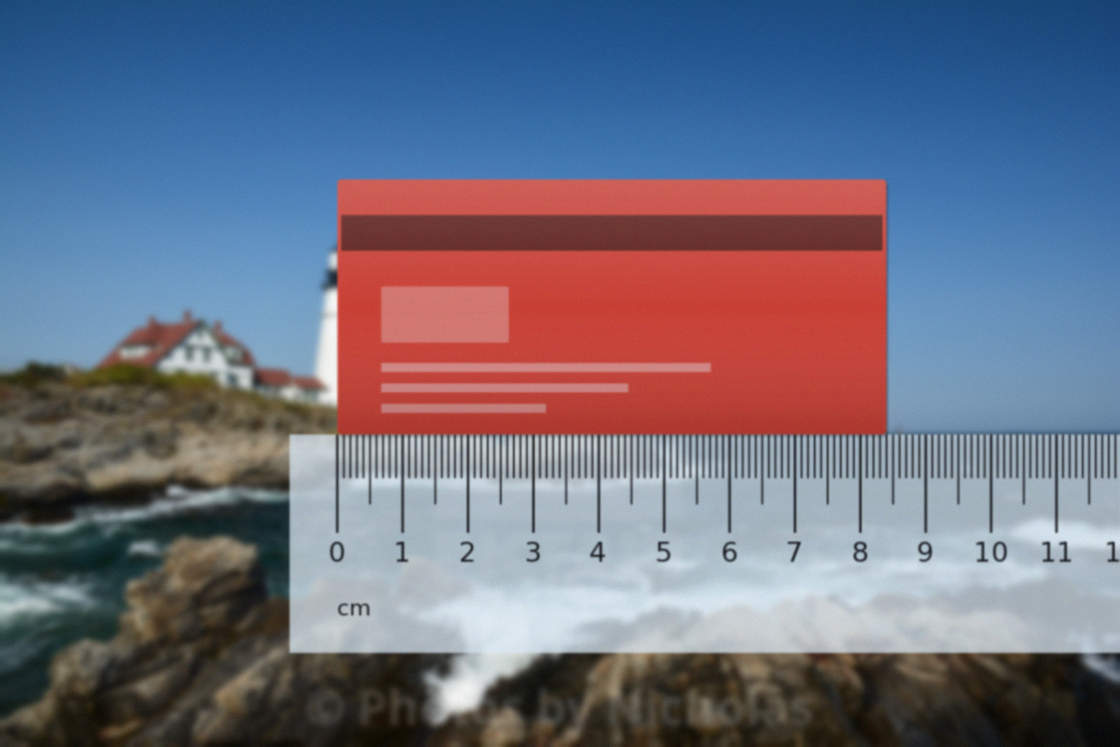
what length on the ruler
8.4 cm
